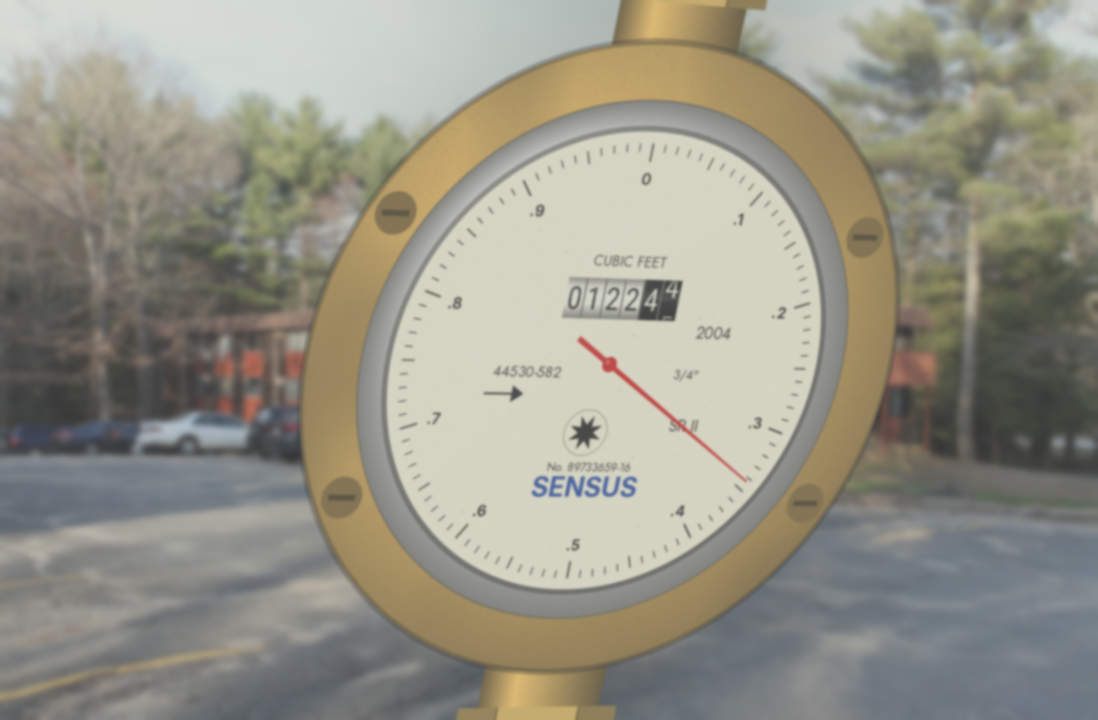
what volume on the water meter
12244.34 ft³
